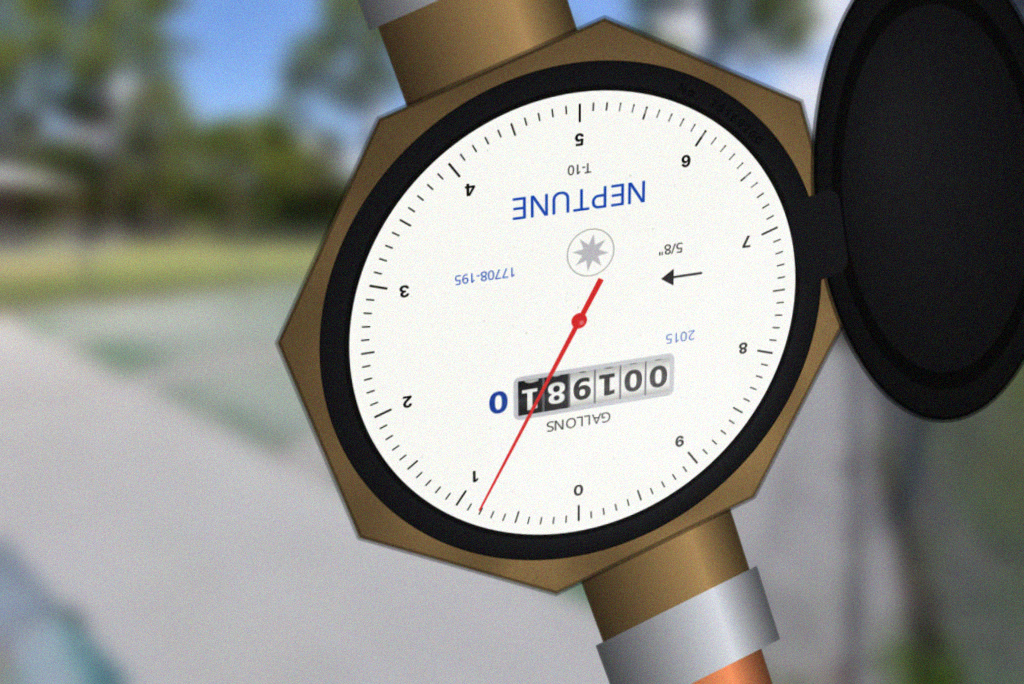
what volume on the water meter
19810.8 gal
